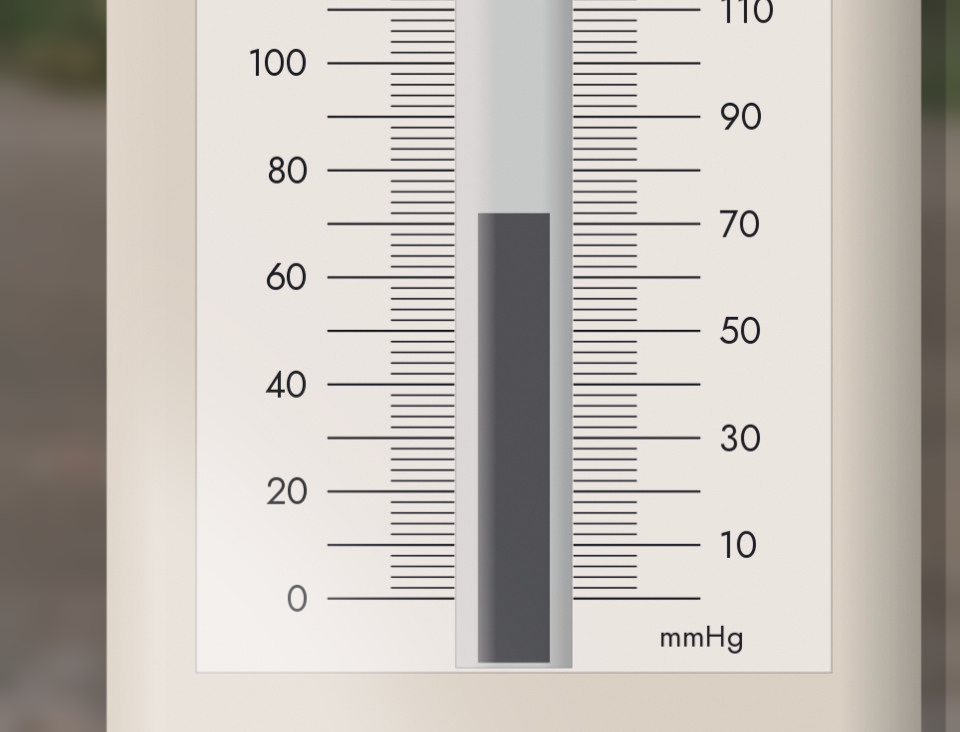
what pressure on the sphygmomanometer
72 mmHg
